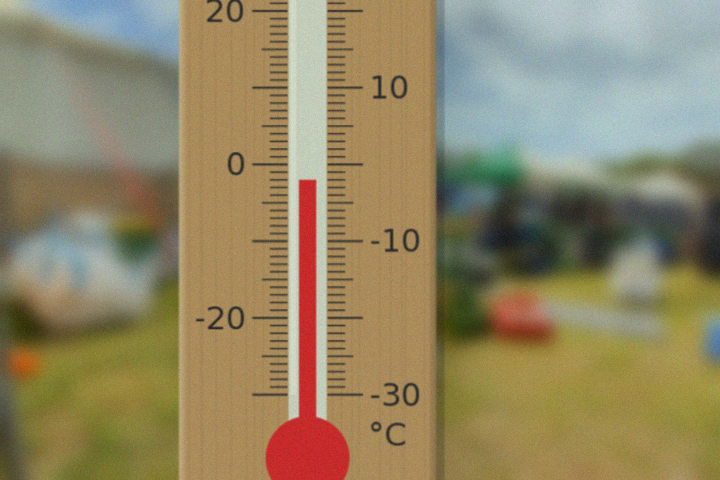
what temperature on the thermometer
-2 °C
